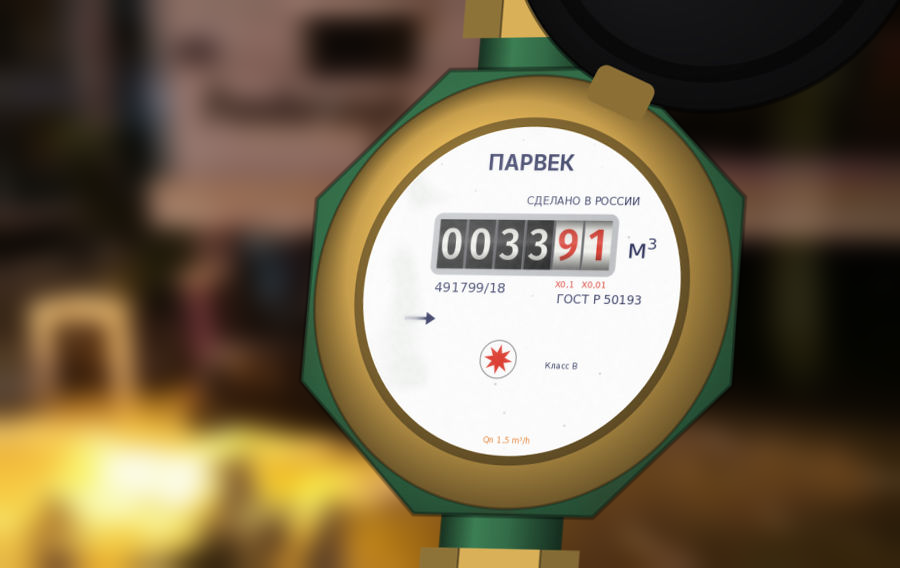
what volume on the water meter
33.91 m³
